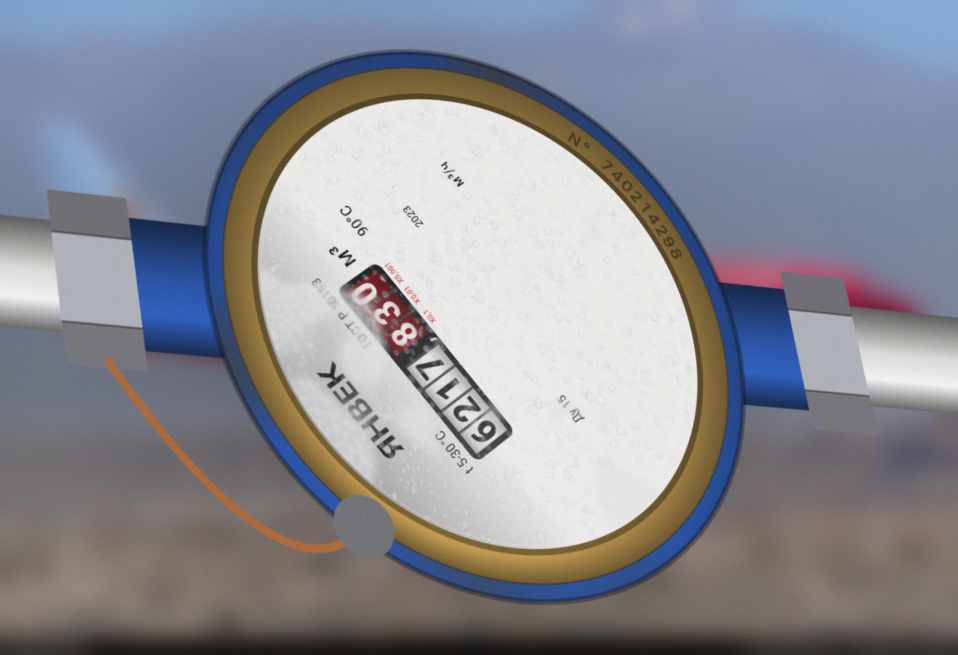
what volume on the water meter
6217.830 m³
